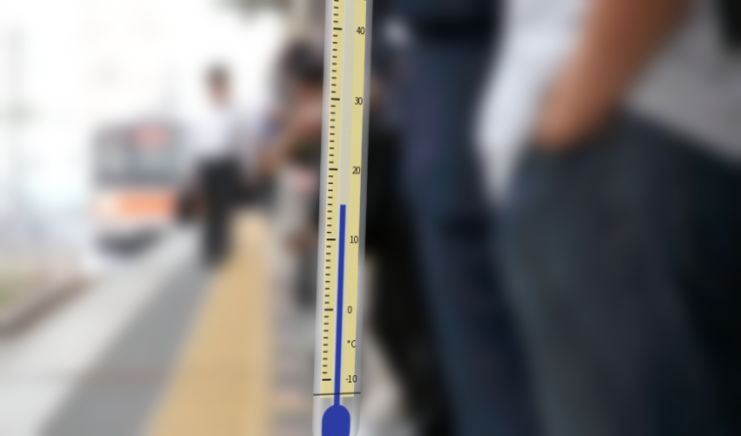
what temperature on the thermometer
15 °C
